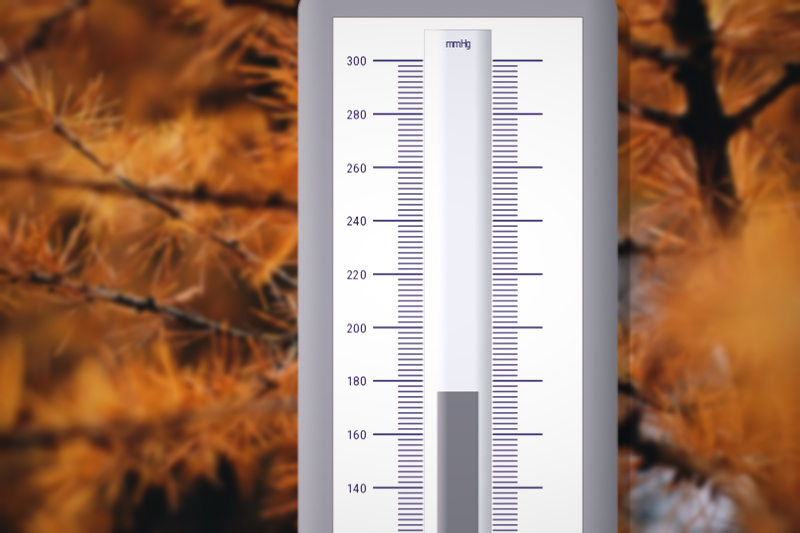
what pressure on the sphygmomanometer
176 mmHg
